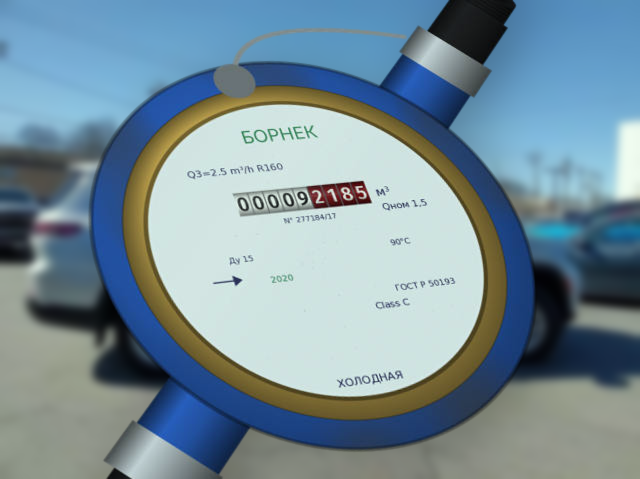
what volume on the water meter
9.2185 m³
